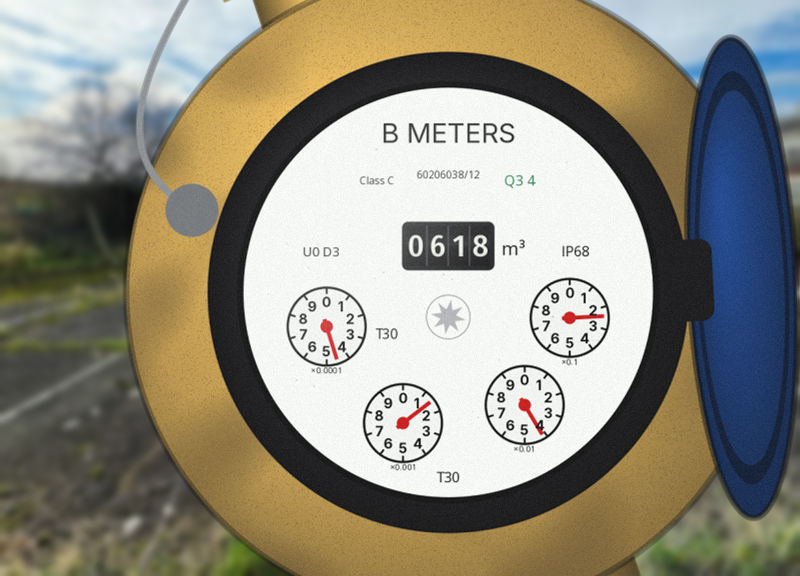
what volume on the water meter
618.2414 m³
